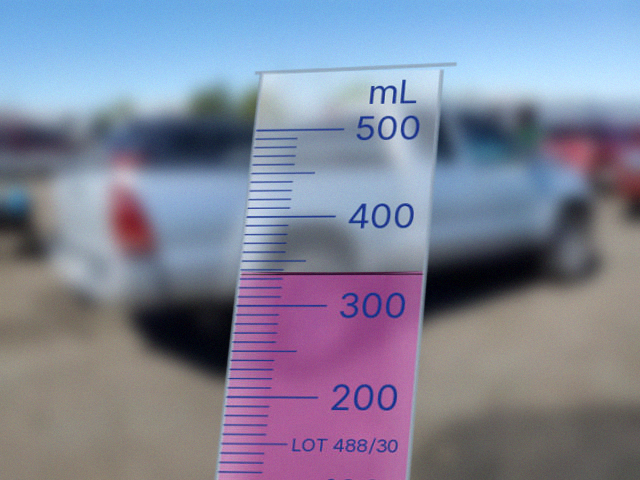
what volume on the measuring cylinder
335 mL
